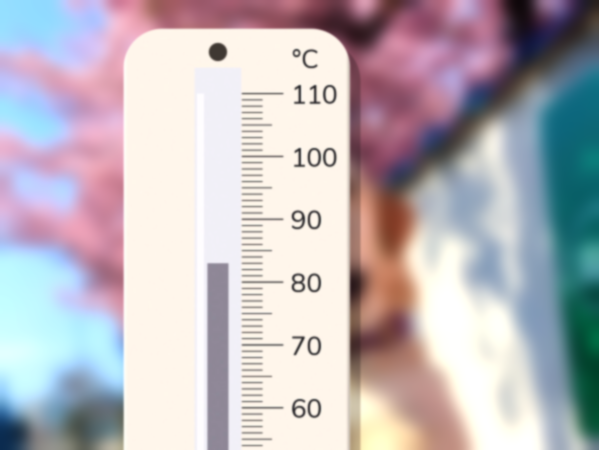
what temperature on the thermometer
83 °C
